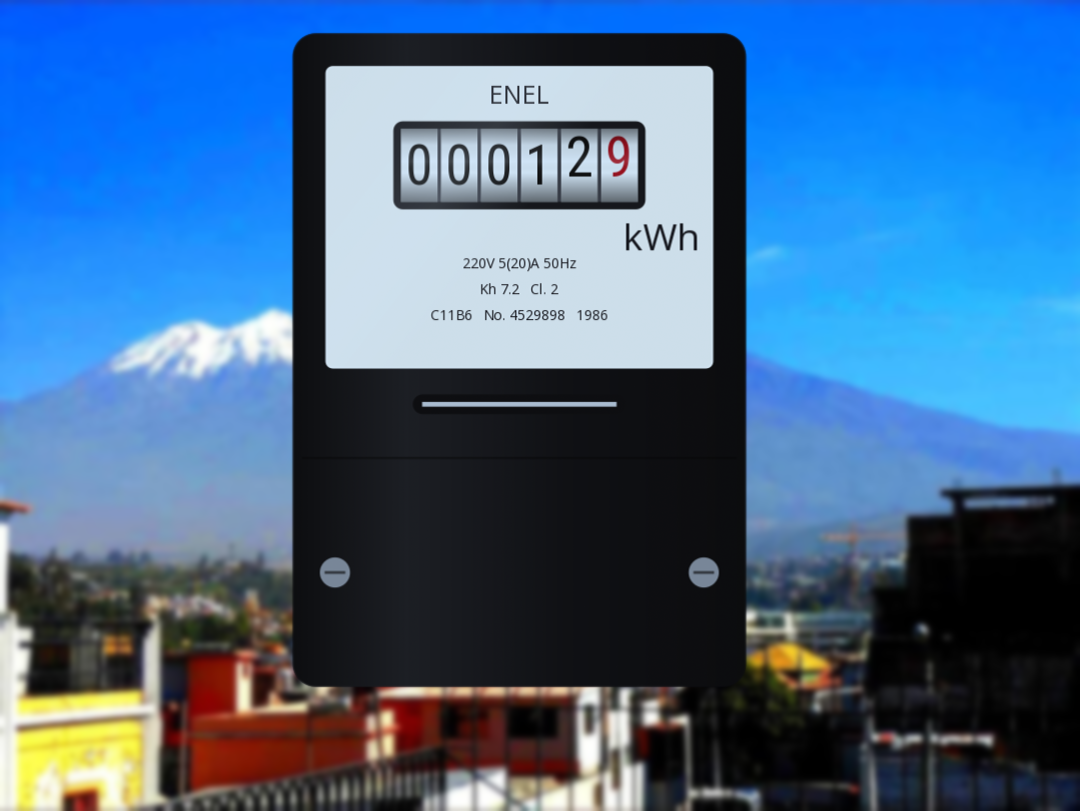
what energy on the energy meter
12.9 kWh
